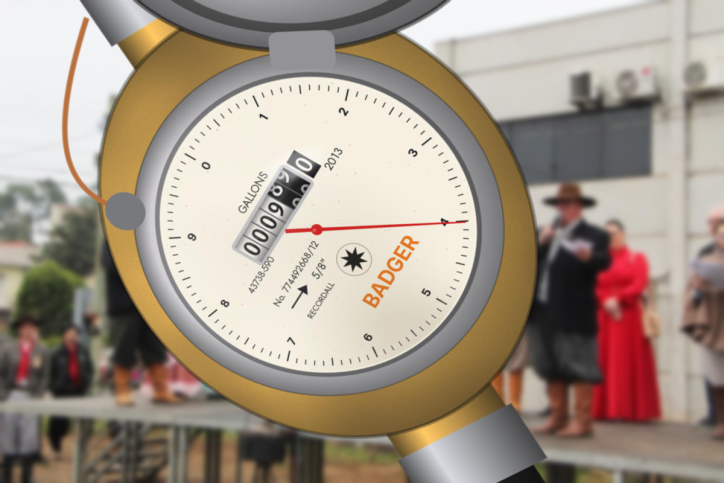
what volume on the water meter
9894.0 gal
